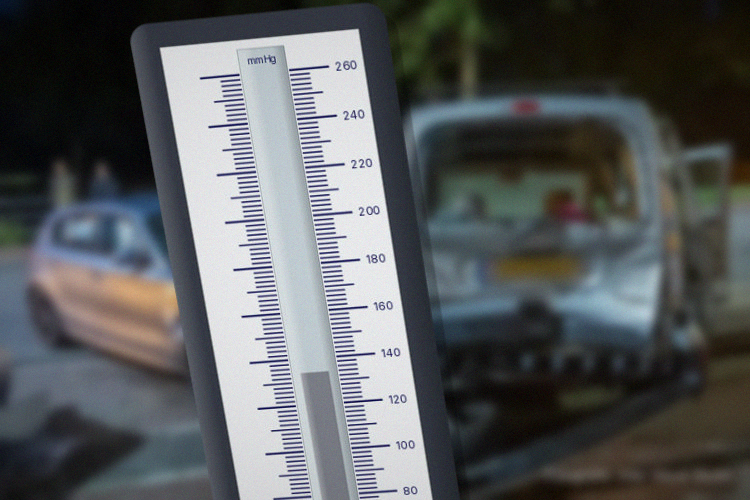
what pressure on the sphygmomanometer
134 mmHg
